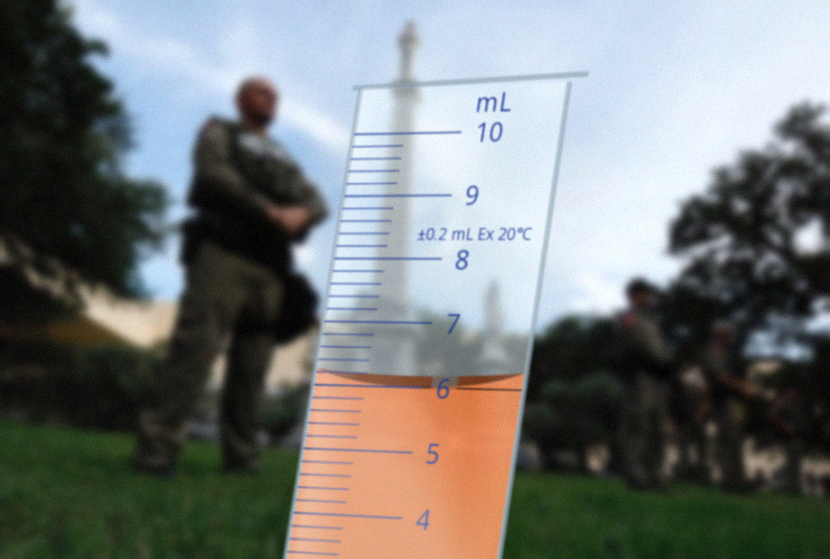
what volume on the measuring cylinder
6 mL
